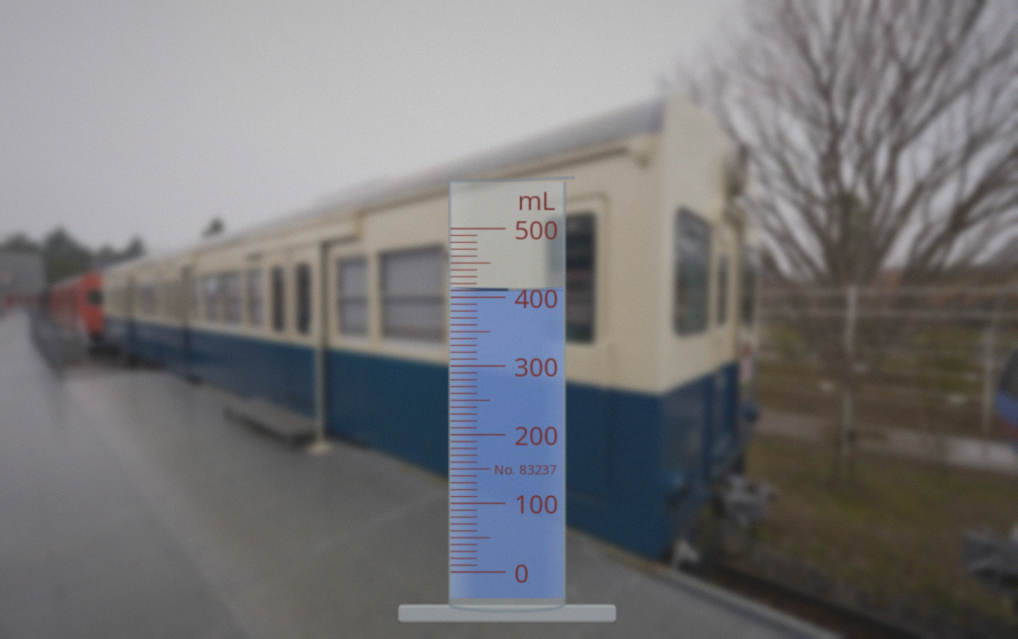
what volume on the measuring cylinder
410 mL
